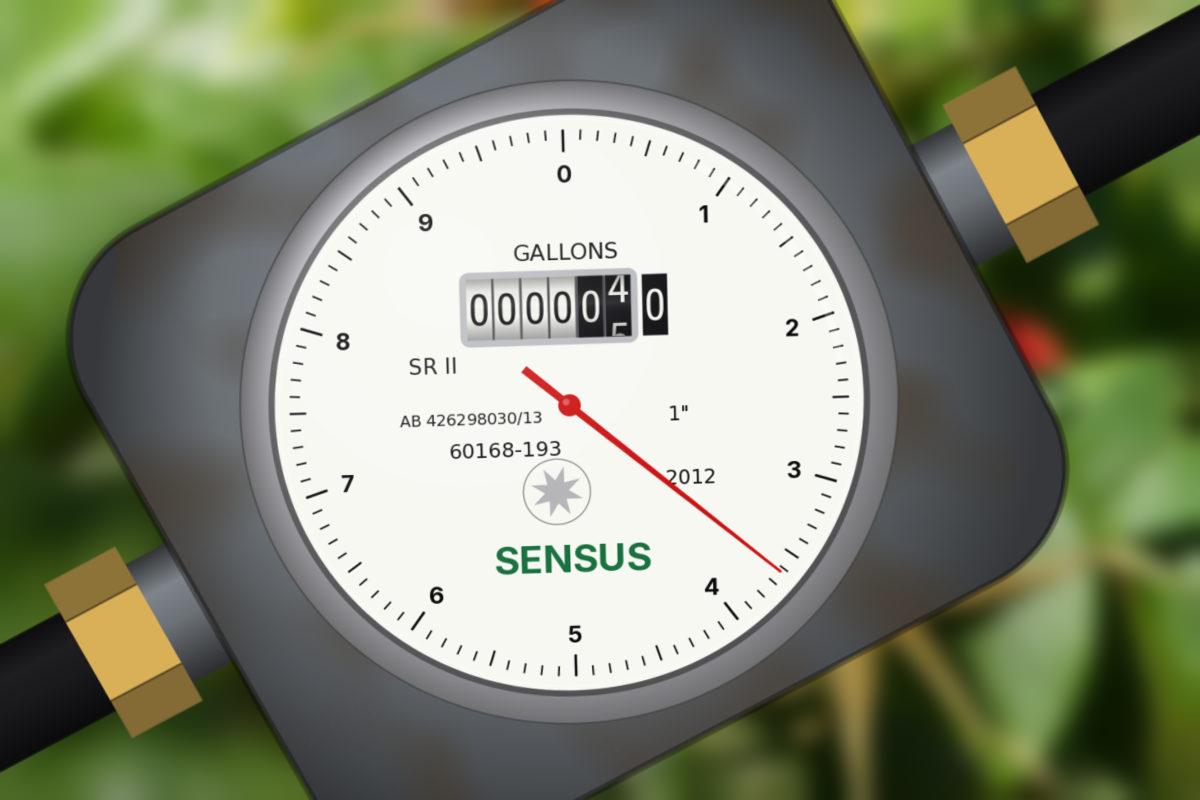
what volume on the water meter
43.6 gal
